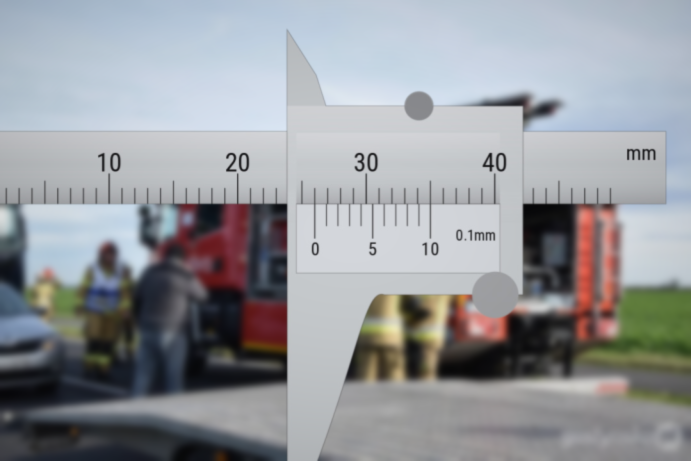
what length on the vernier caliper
26.0 mm
